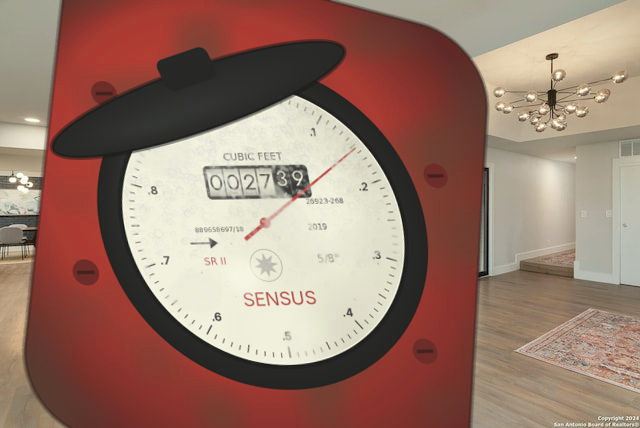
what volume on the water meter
2739.15 ft³
